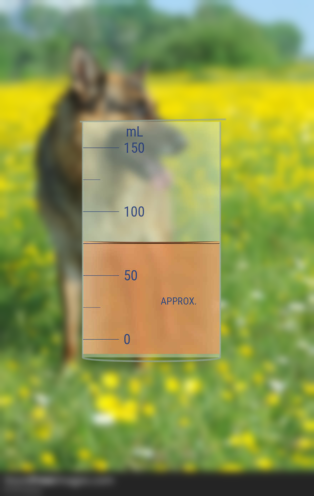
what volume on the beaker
75 mL
